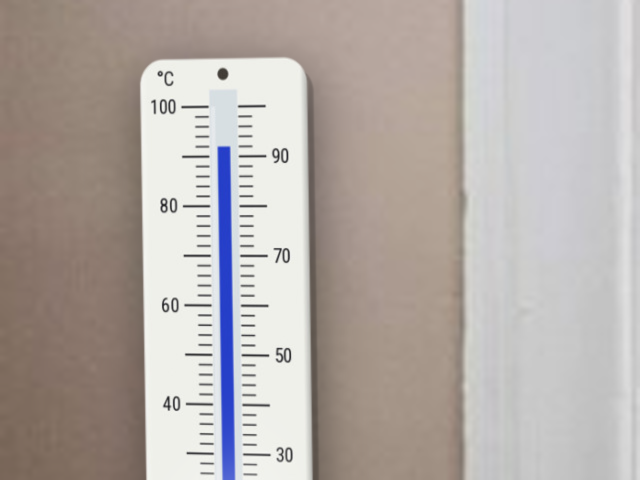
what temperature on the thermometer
92 °C
